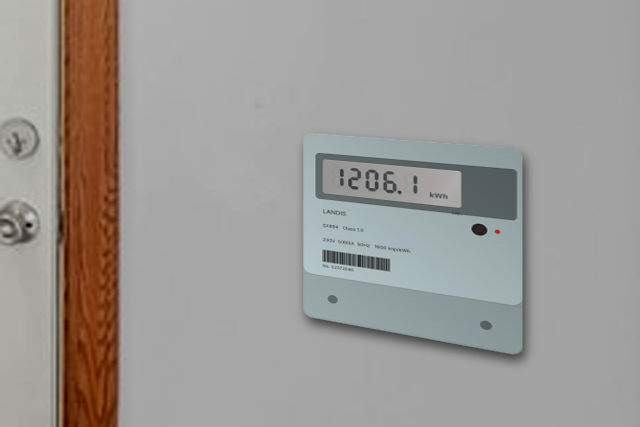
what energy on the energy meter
1206.1 kWh
